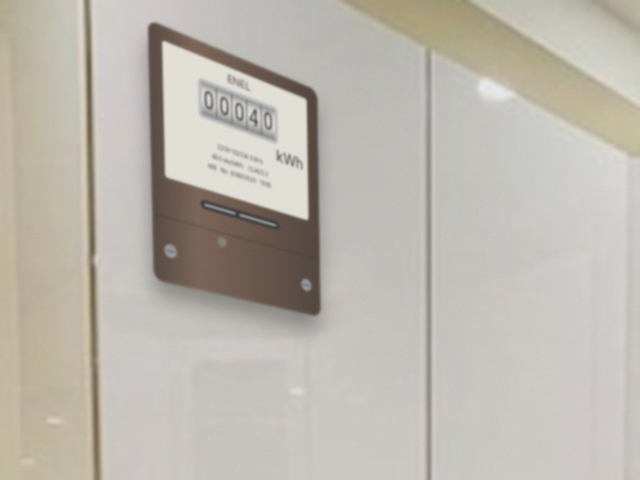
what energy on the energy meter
40 kWh
